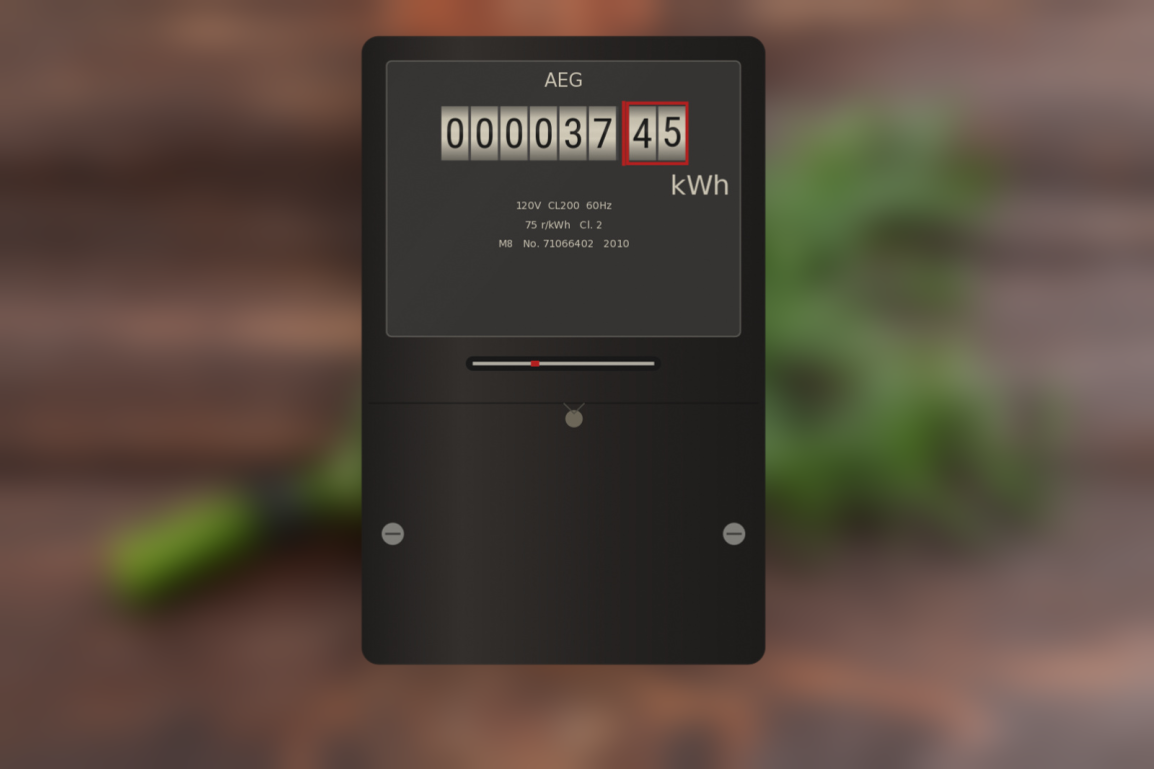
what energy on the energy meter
37.45 kWh
